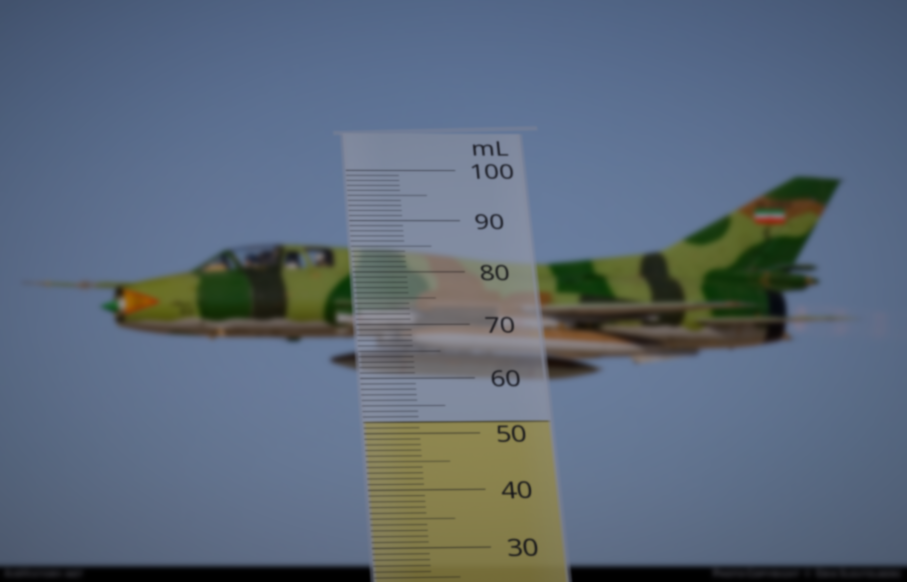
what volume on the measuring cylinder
52 mL
